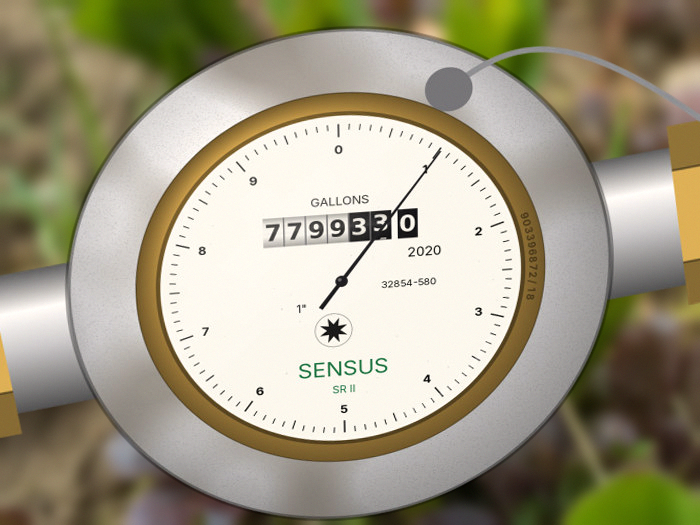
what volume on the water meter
7799331.0 gal
